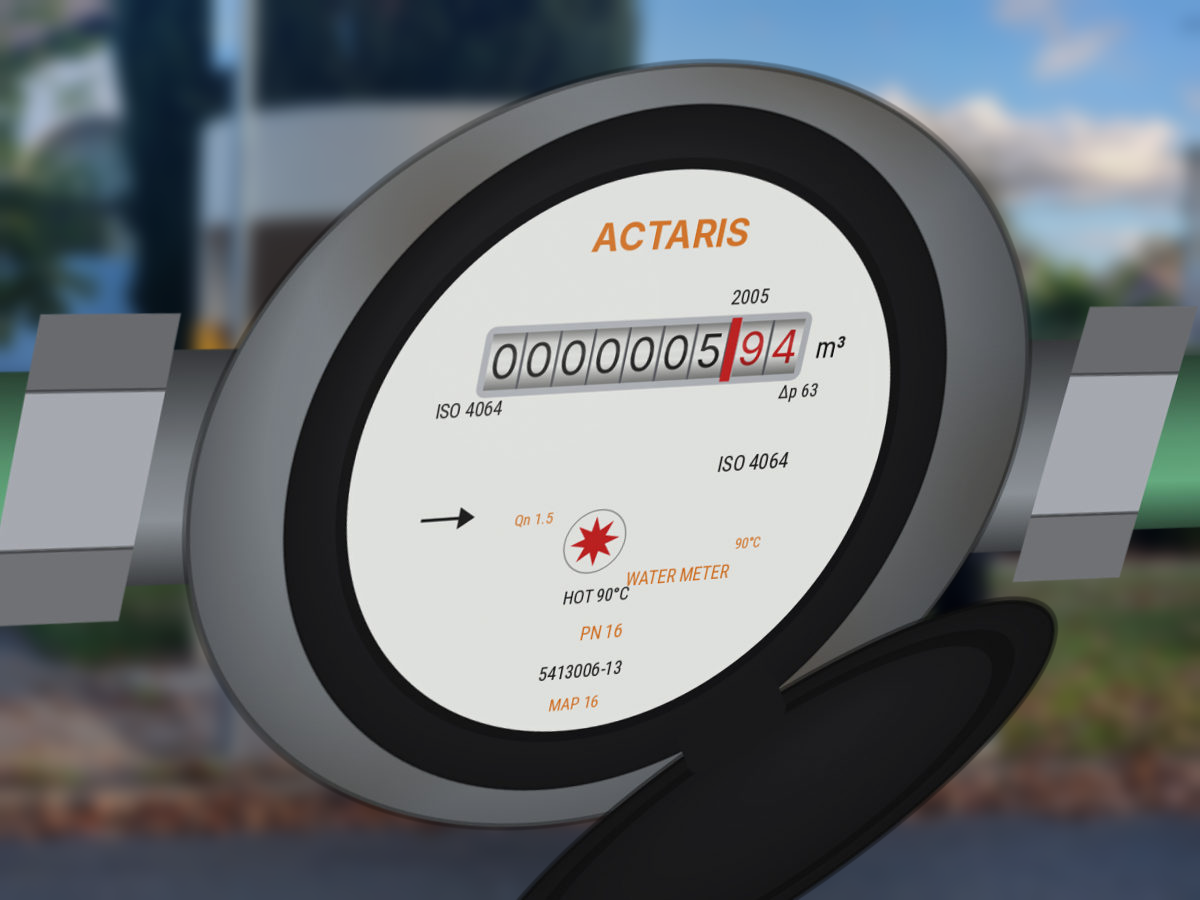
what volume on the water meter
5.94 m³
